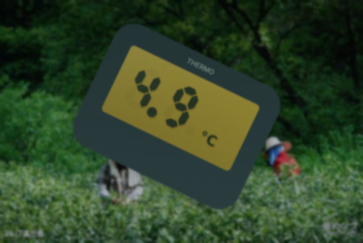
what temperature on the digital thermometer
4.9 °C
